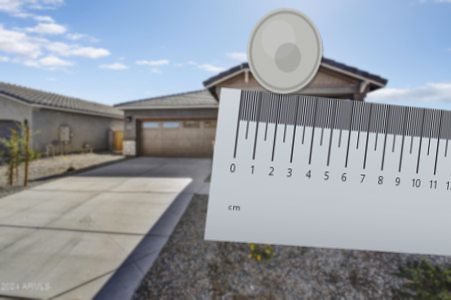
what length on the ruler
4 cm
